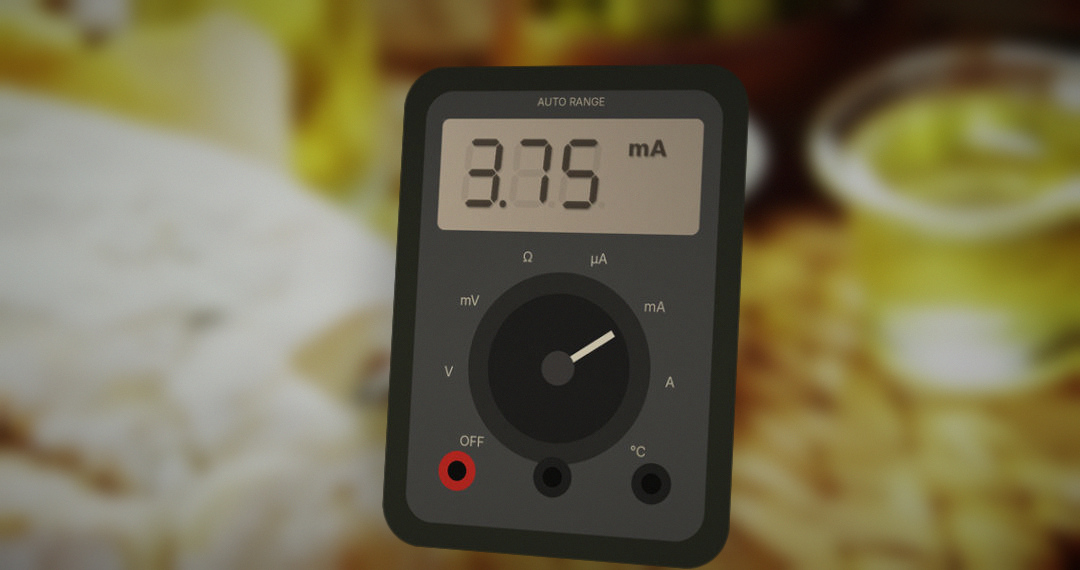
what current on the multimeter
3.75 mA
